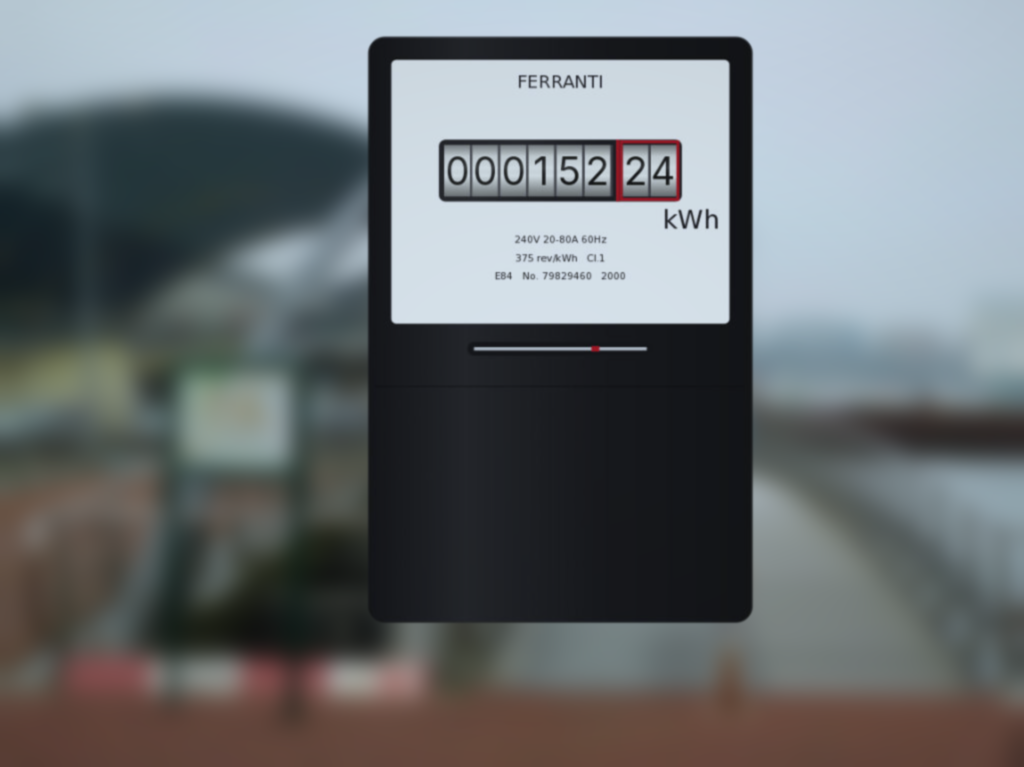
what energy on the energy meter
152.24 kWh
